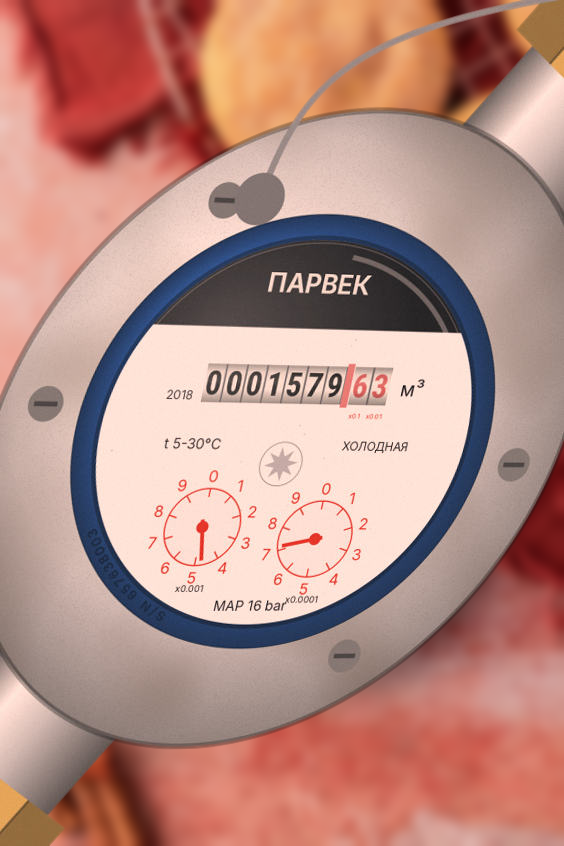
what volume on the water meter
1579.6347 m³
